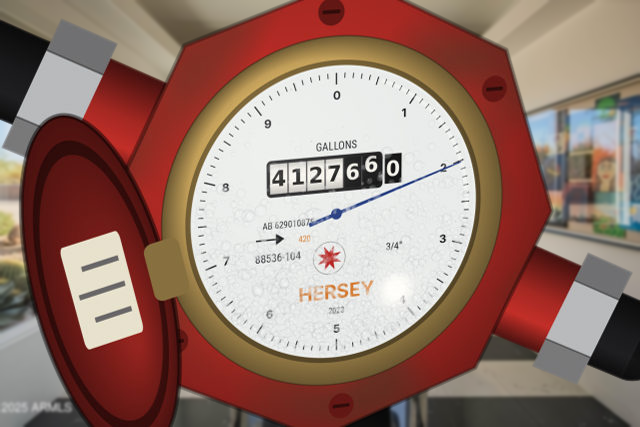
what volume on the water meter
4127662.0 gal
